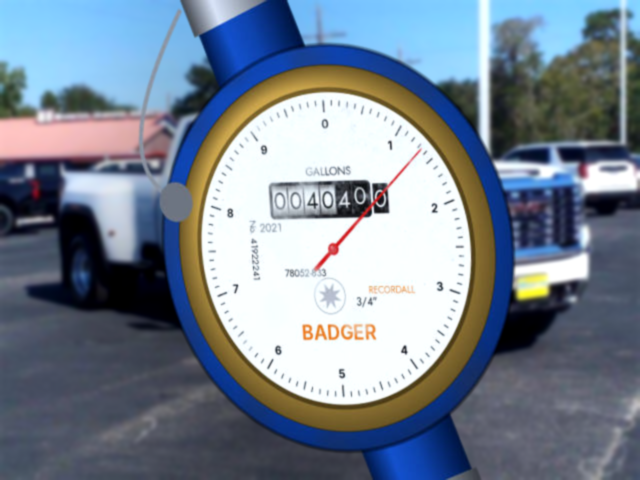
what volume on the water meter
40401.3 gal
